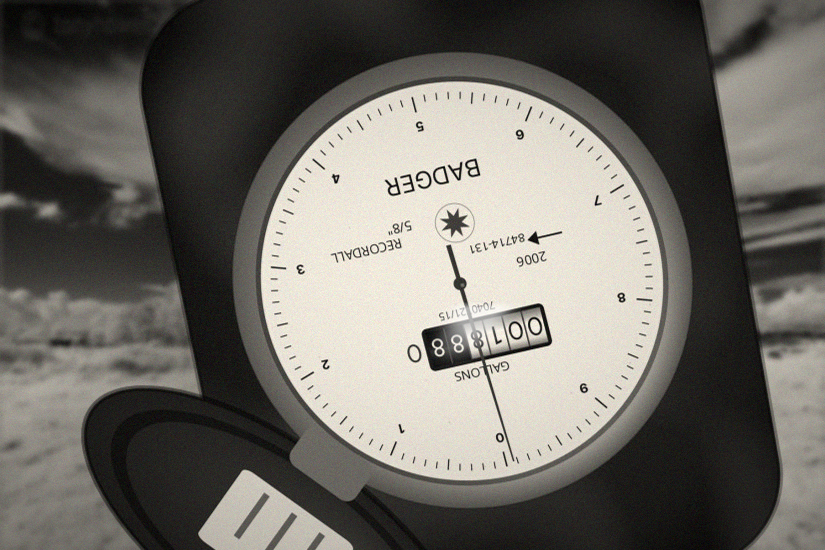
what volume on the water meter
18879.9 gal
